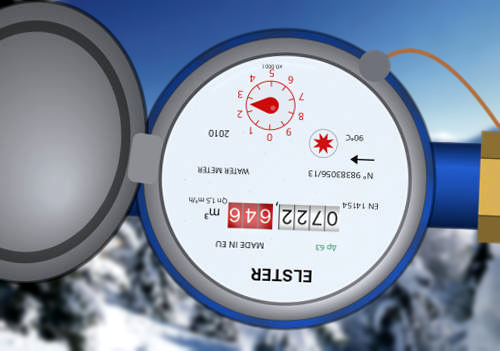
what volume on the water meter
722.6462 m³
